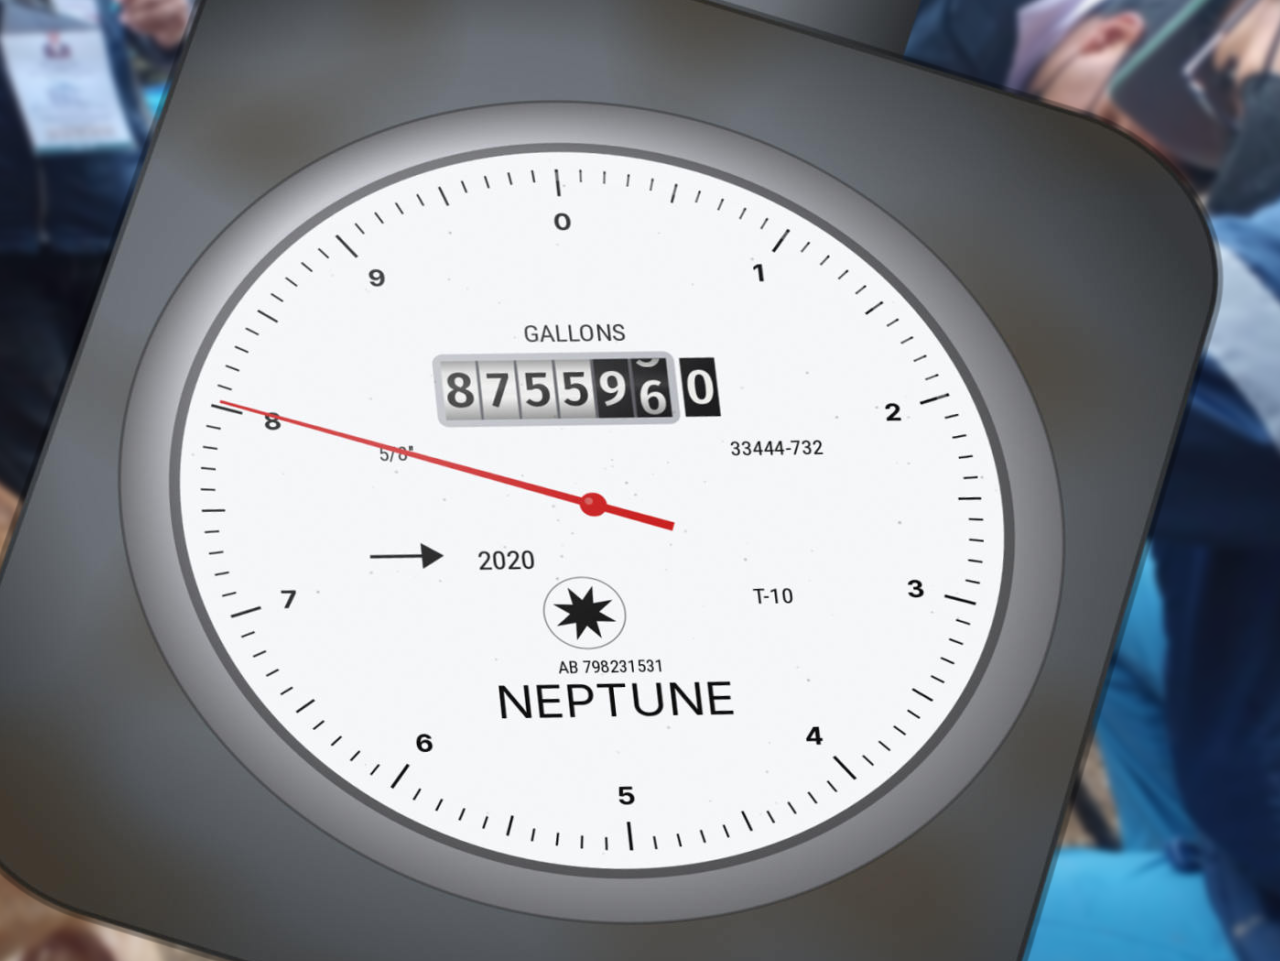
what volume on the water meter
8755958.0 gal
